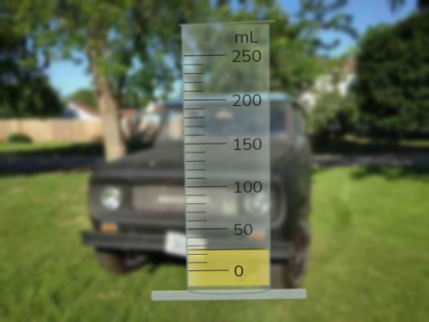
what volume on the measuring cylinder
25 mL
